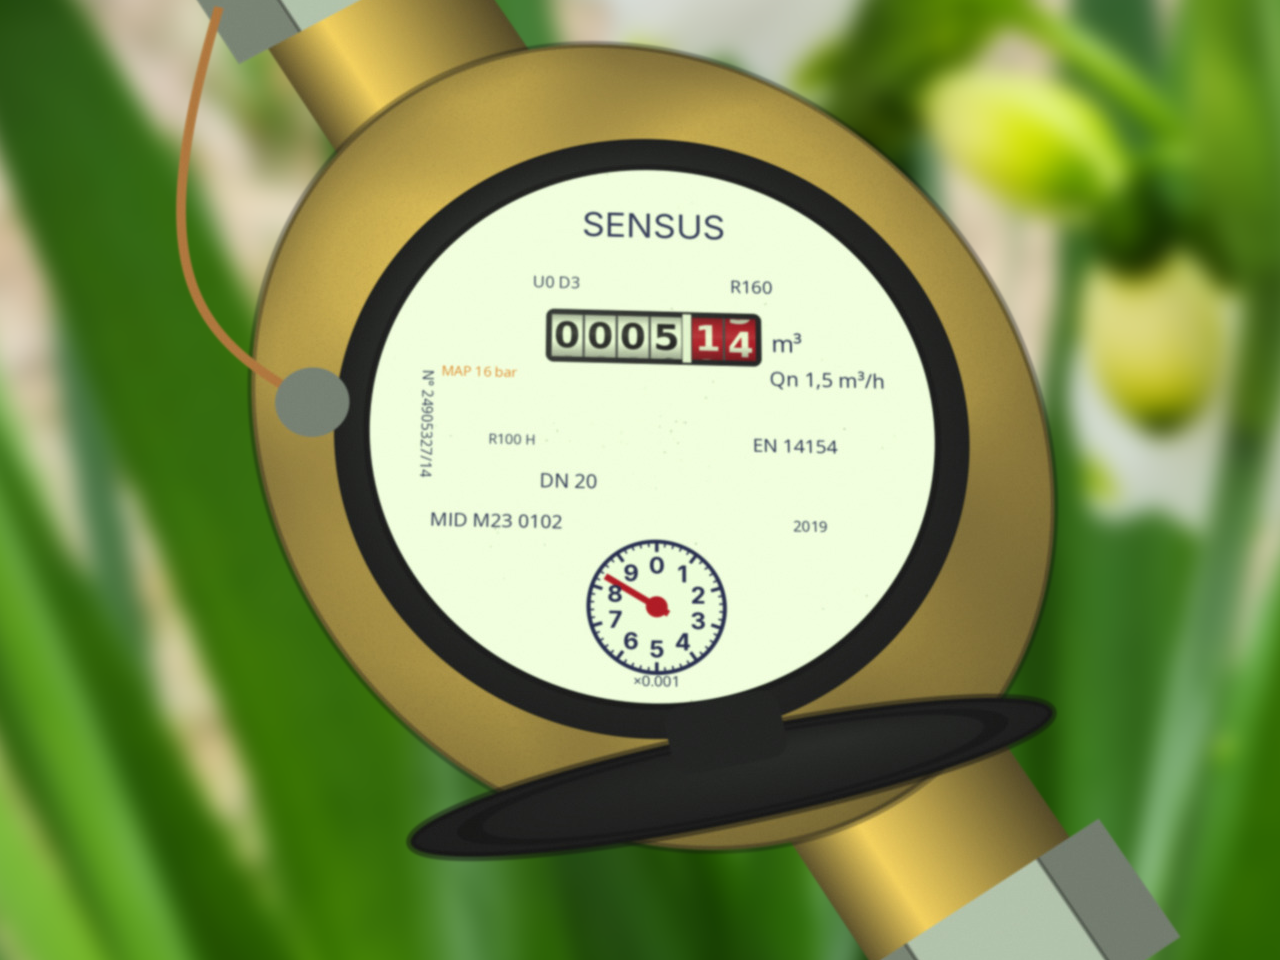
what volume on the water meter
5.138 m³
